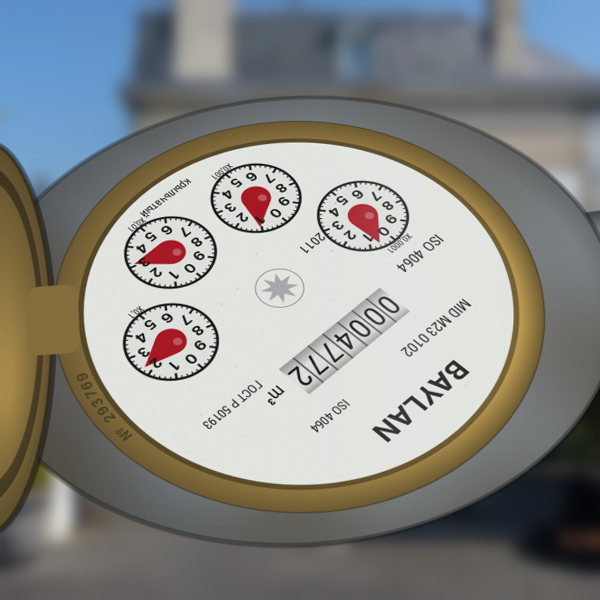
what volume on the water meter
4772.2310 m³
